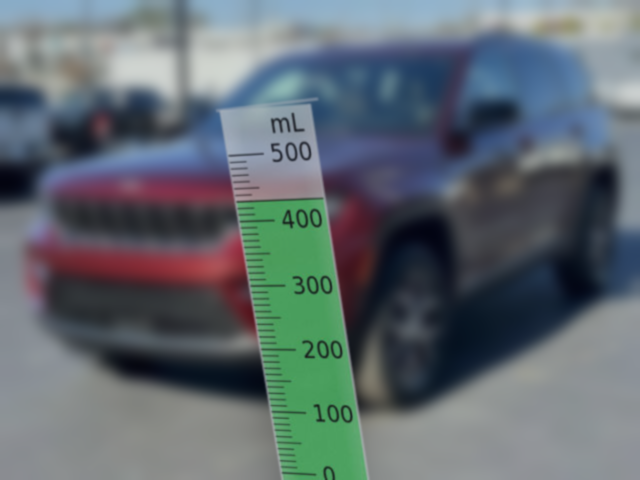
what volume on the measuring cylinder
430 mL
